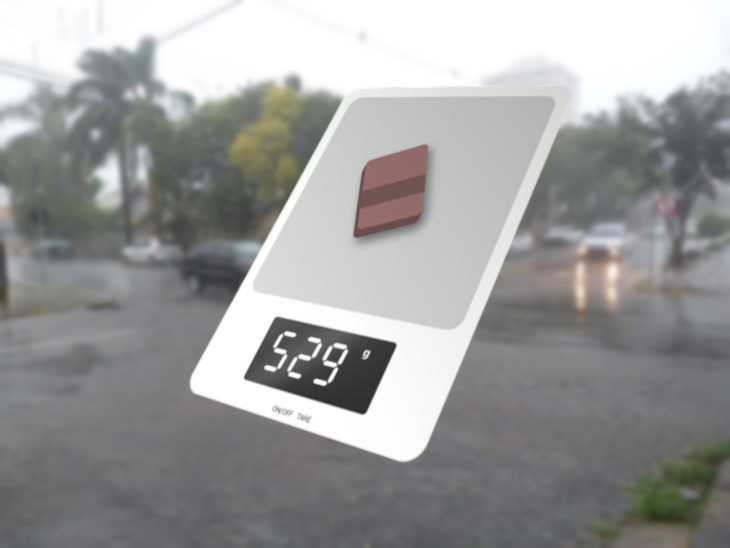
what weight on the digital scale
529 g
